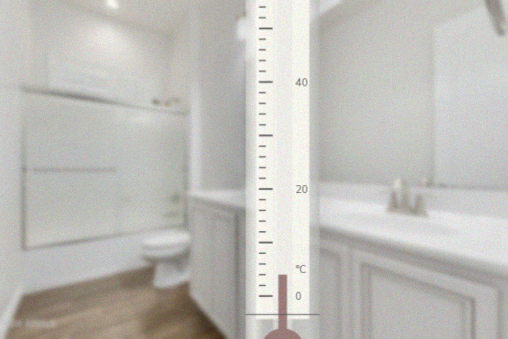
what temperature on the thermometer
4 °C
